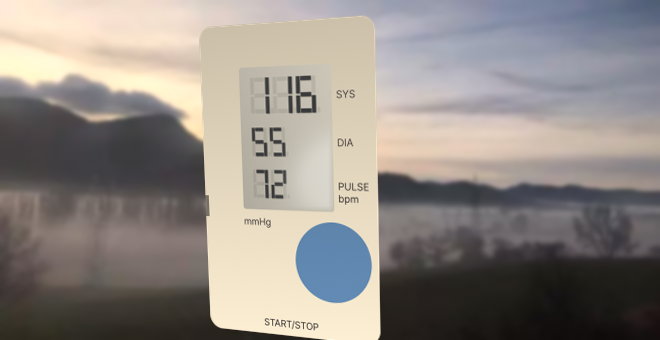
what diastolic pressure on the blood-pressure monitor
55 mmHg
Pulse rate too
72 bpm
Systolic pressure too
116 mmHg
